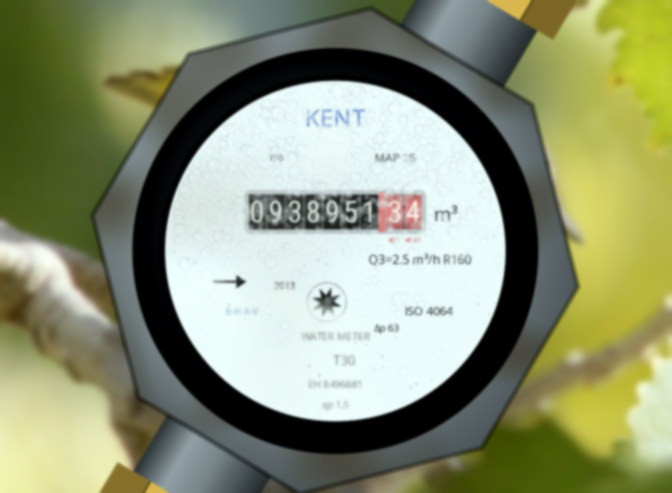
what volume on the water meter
938951.34 m³
